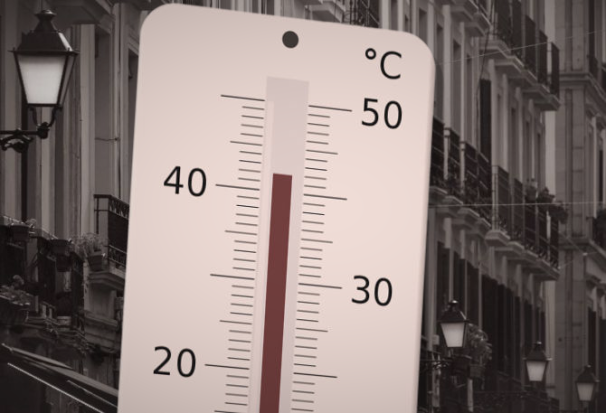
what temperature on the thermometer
42 °C
